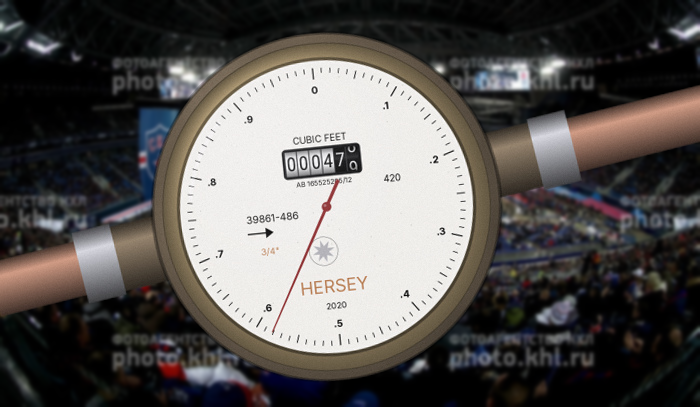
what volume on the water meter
478.58 ft³
